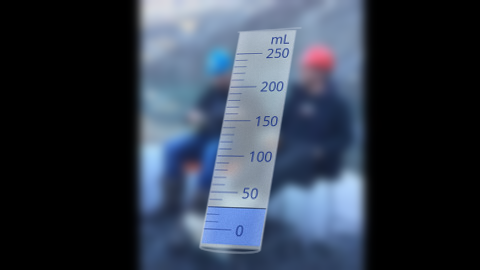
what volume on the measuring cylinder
30 mL
